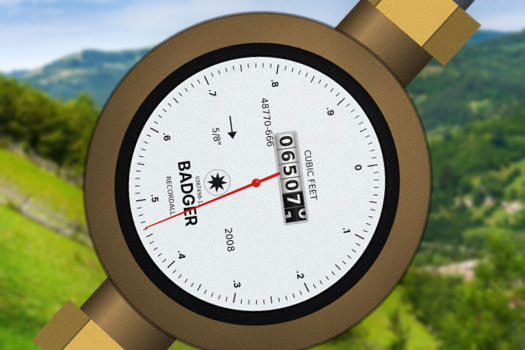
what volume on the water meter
65070.46 ft³
